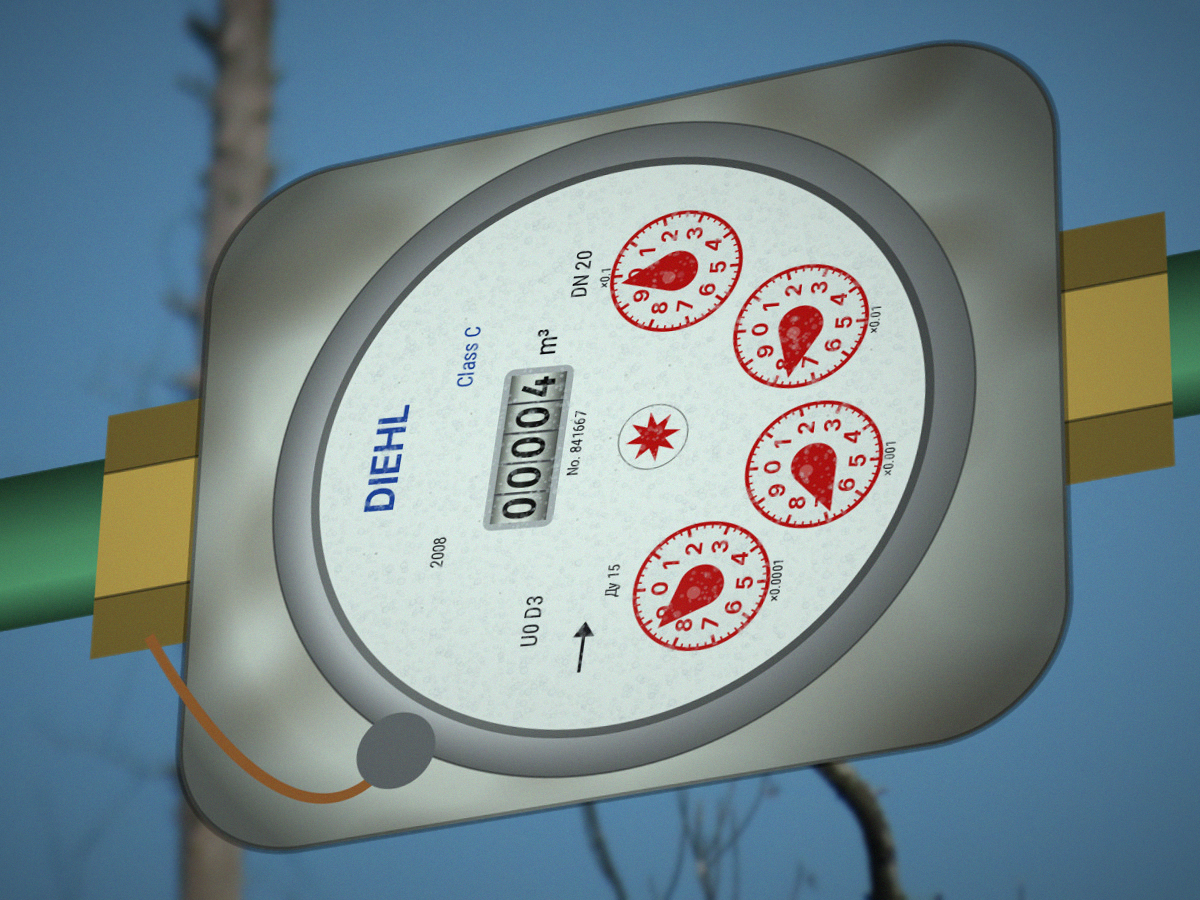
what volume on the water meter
3.9768 m³
